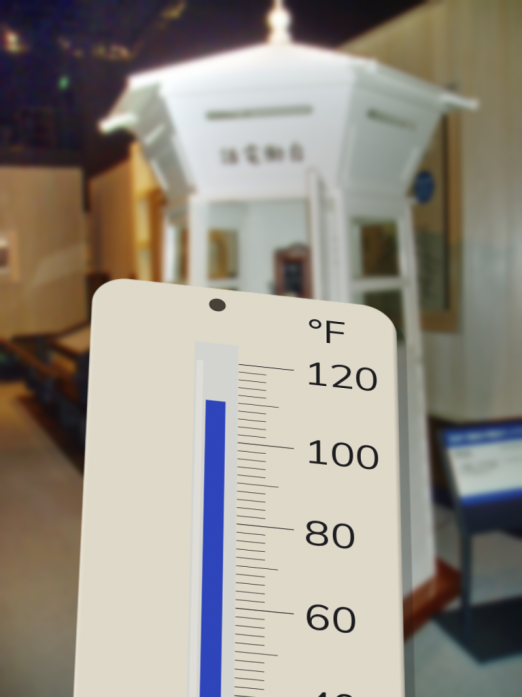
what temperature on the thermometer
110 °F
